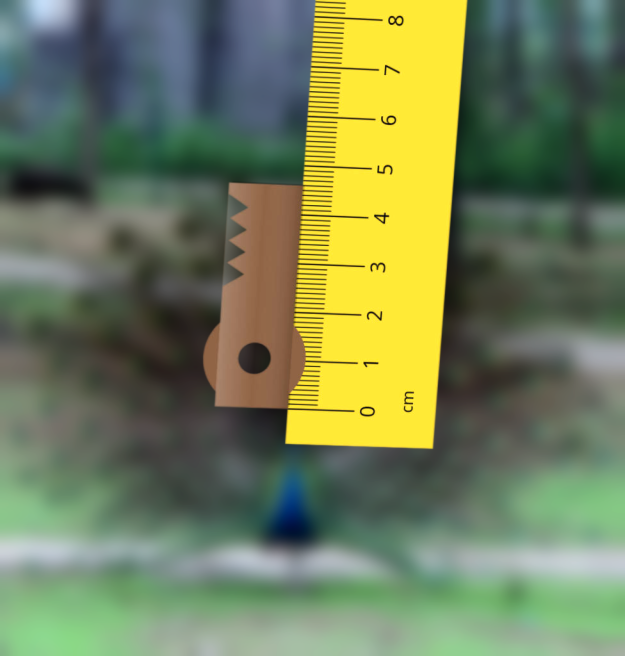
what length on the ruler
4.6 cm
